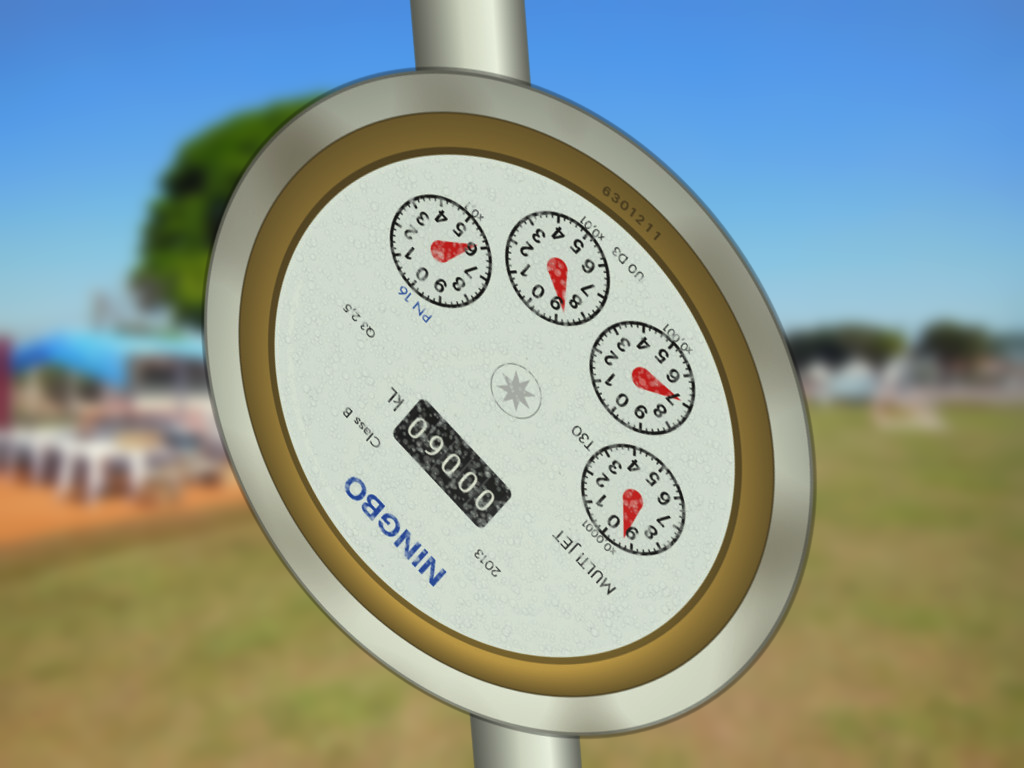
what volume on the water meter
60.5869 kL
